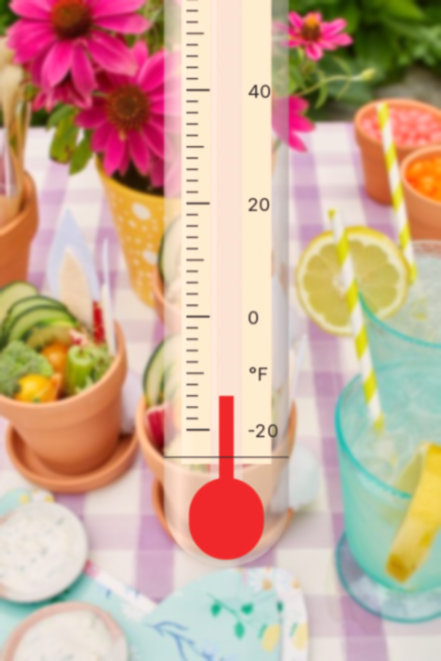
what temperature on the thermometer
-14 °F
